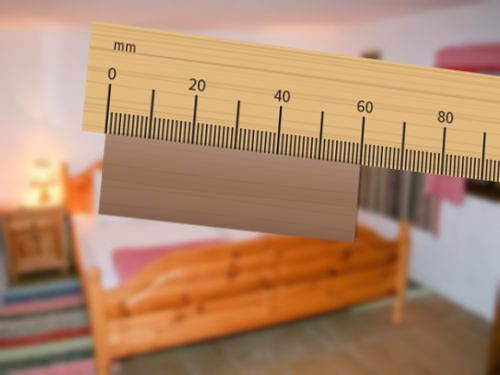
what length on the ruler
60 mm
